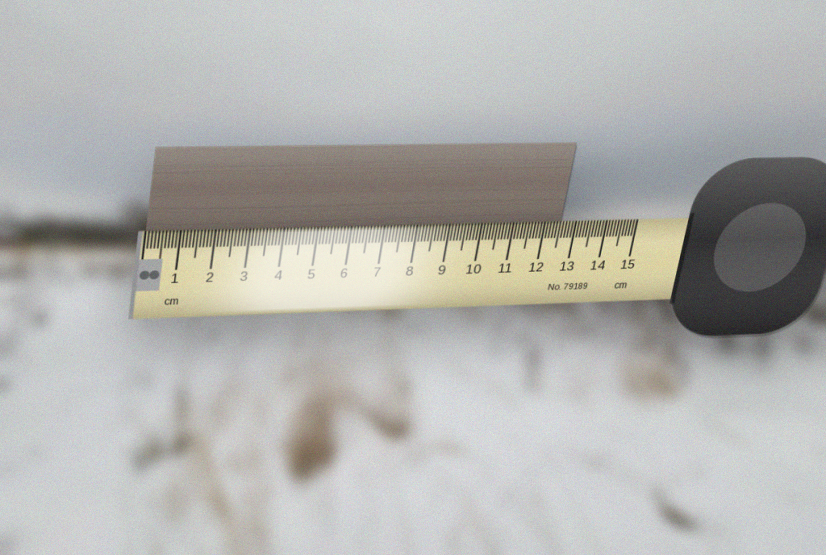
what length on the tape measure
12.5 cm
